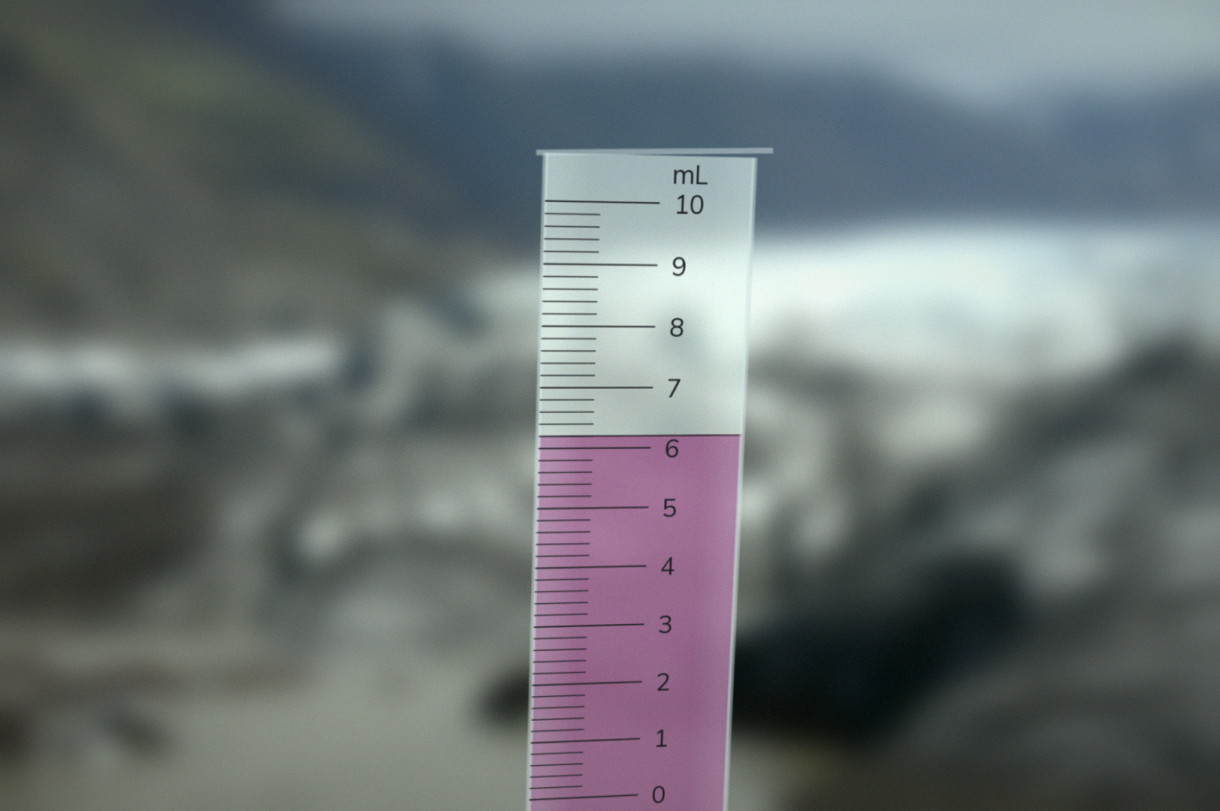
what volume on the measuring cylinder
6.2 mL
